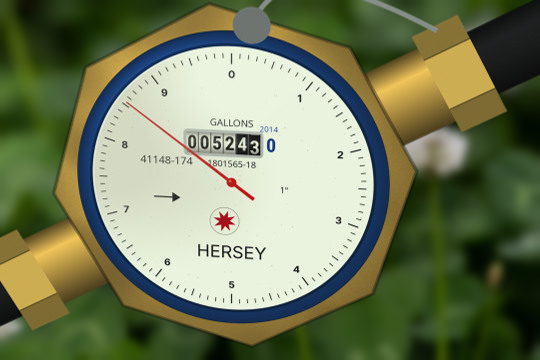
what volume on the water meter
52428.5 gal
